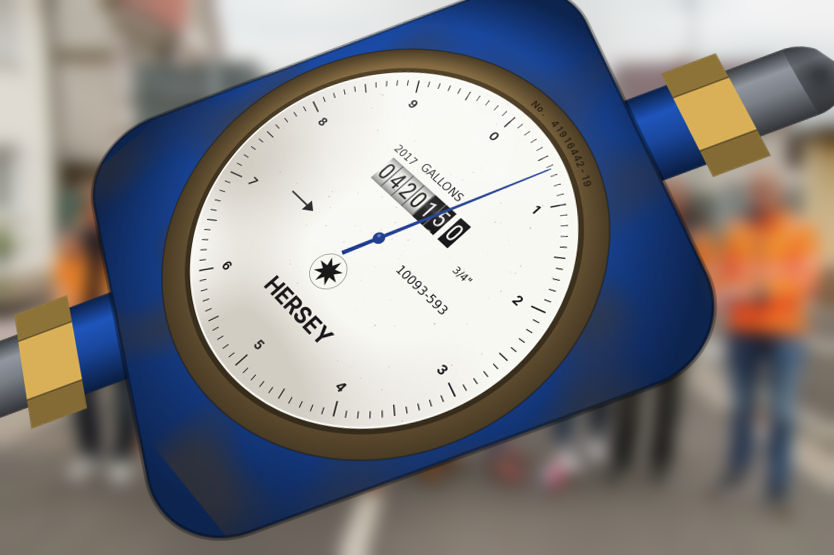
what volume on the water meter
420150.6 gal
